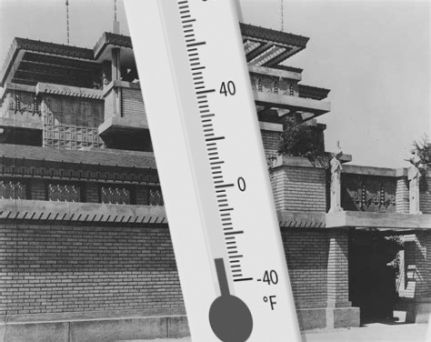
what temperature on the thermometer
-30 °F
